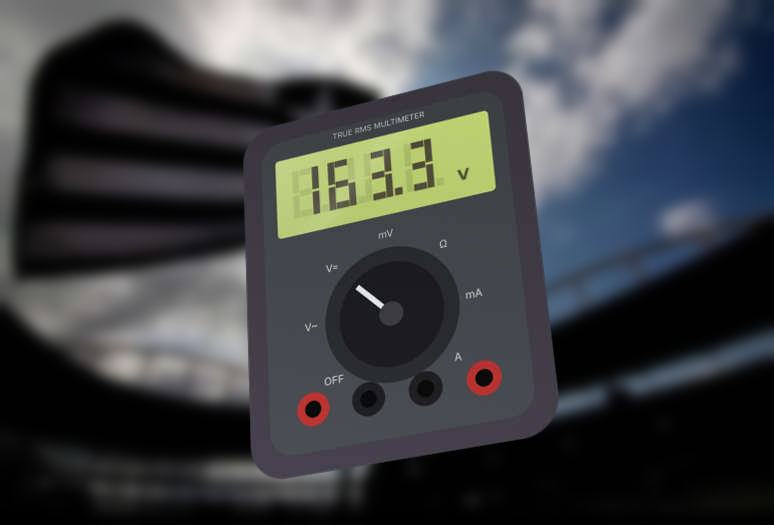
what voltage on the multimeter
163.3 V
